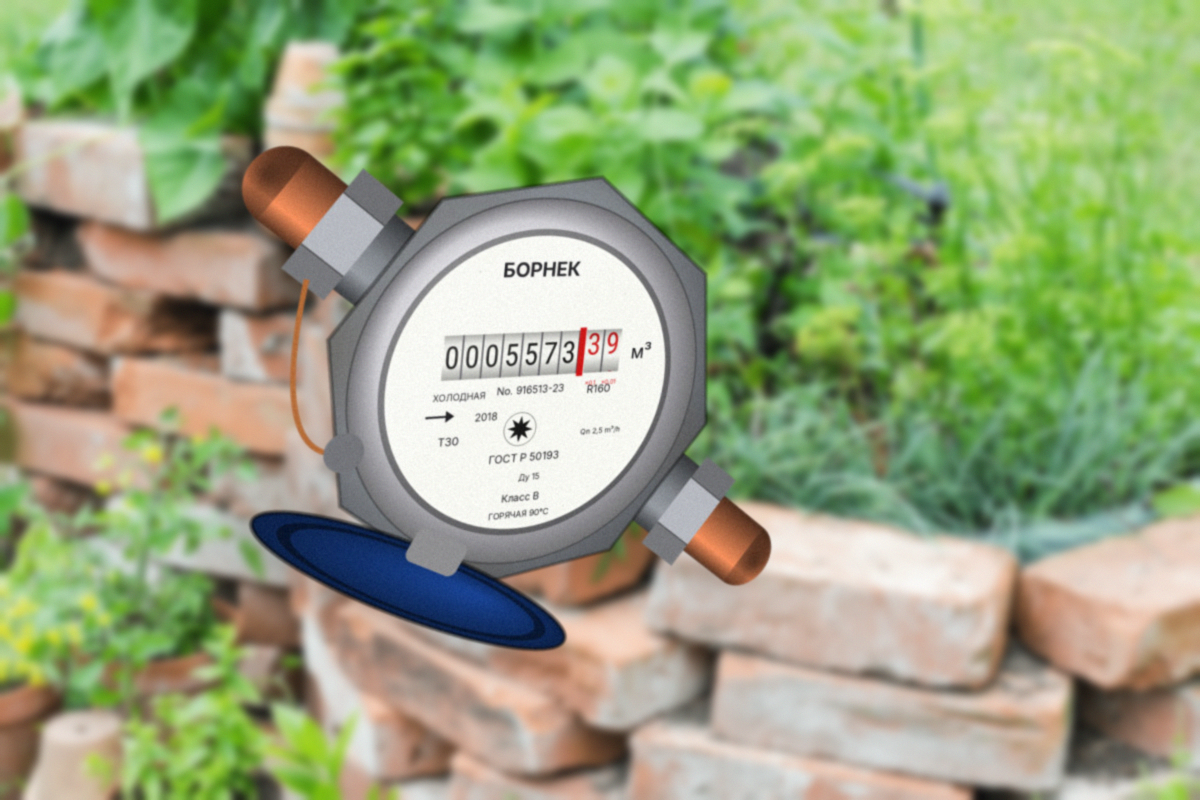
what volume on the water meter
5573.39 m³
